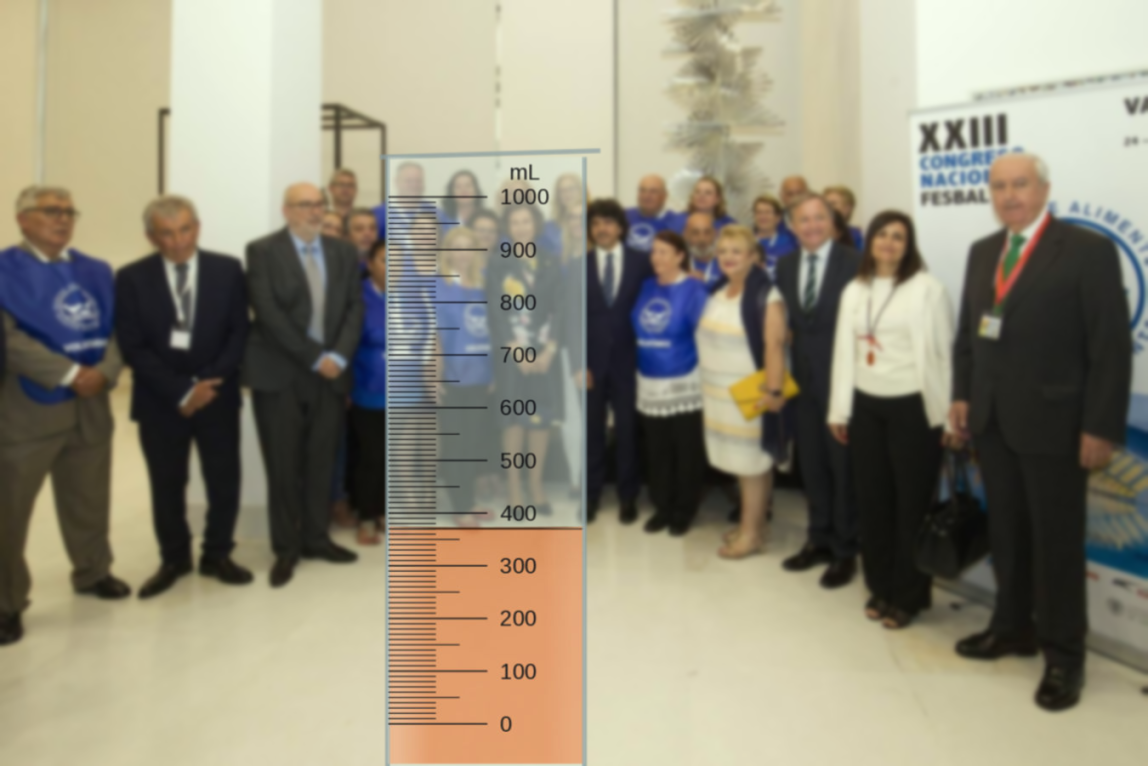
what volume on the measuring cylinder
370 mL
